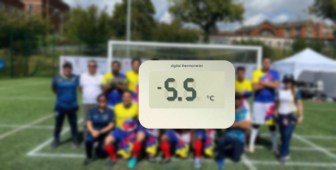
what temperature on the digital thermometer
-5.5 °C
